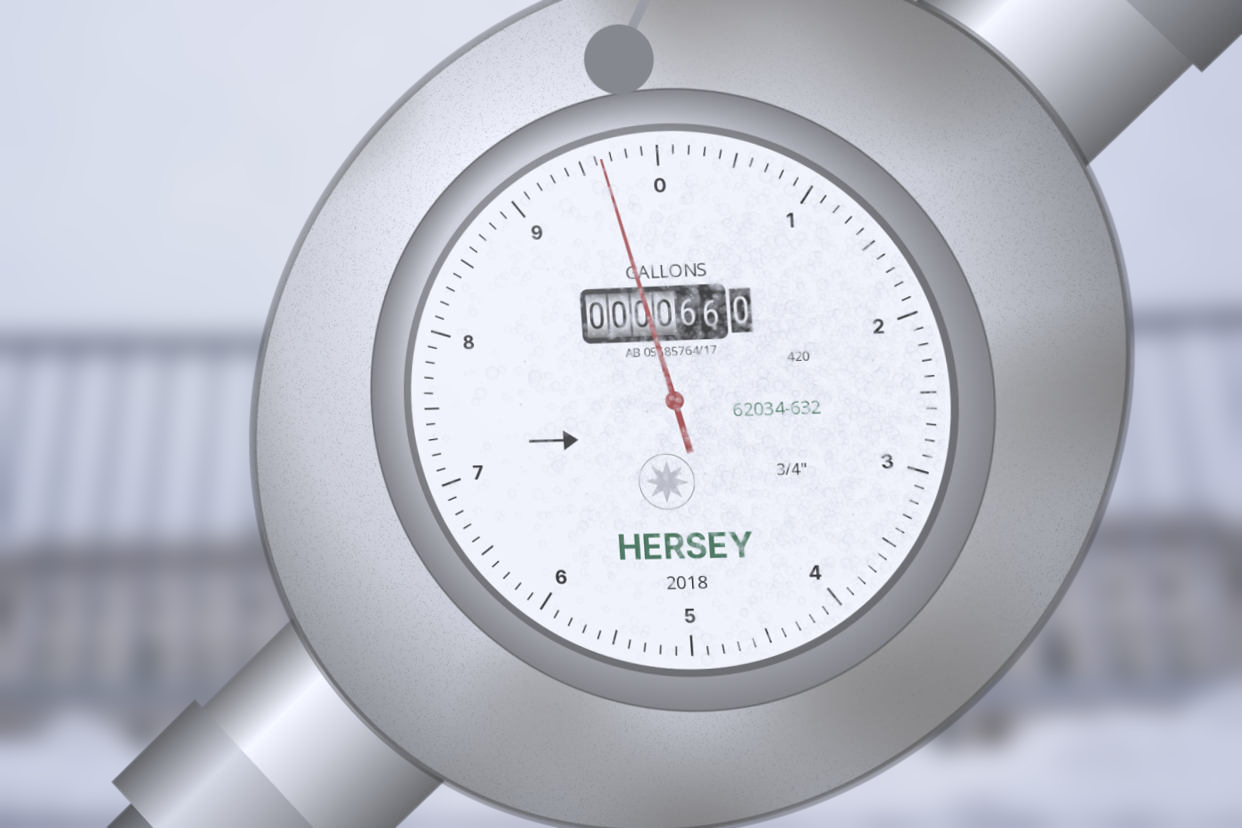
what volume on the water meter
659.6 gal
